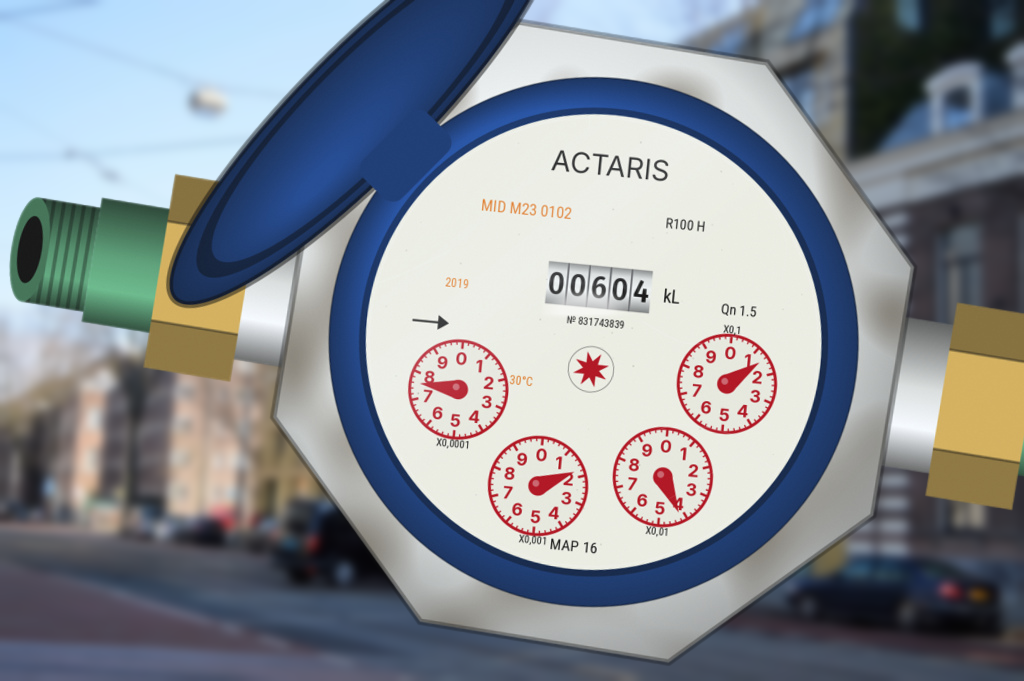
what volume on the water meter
604.1417 kL
